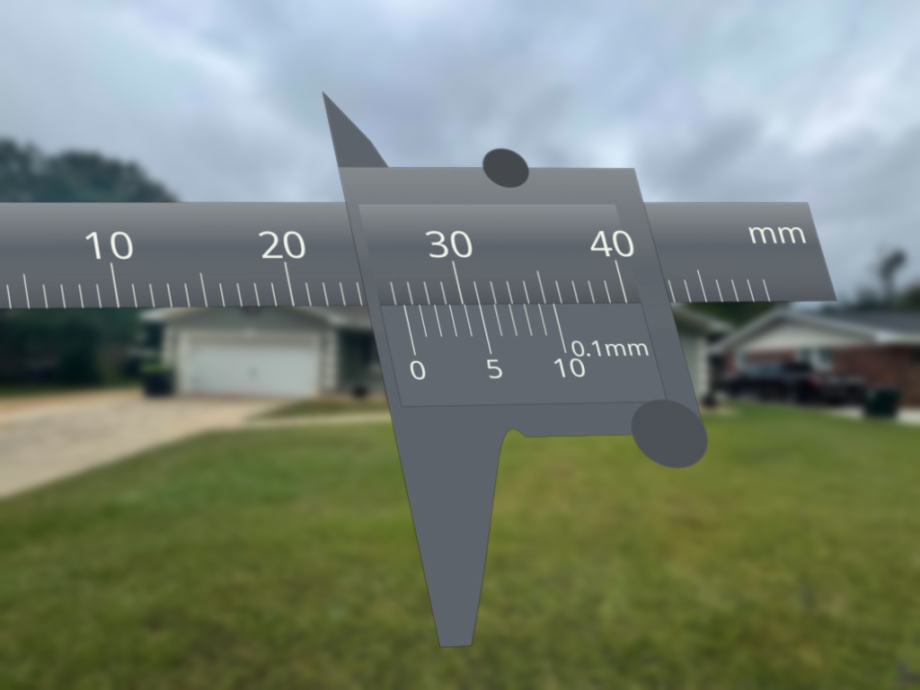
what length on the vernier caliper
26.5 mm
